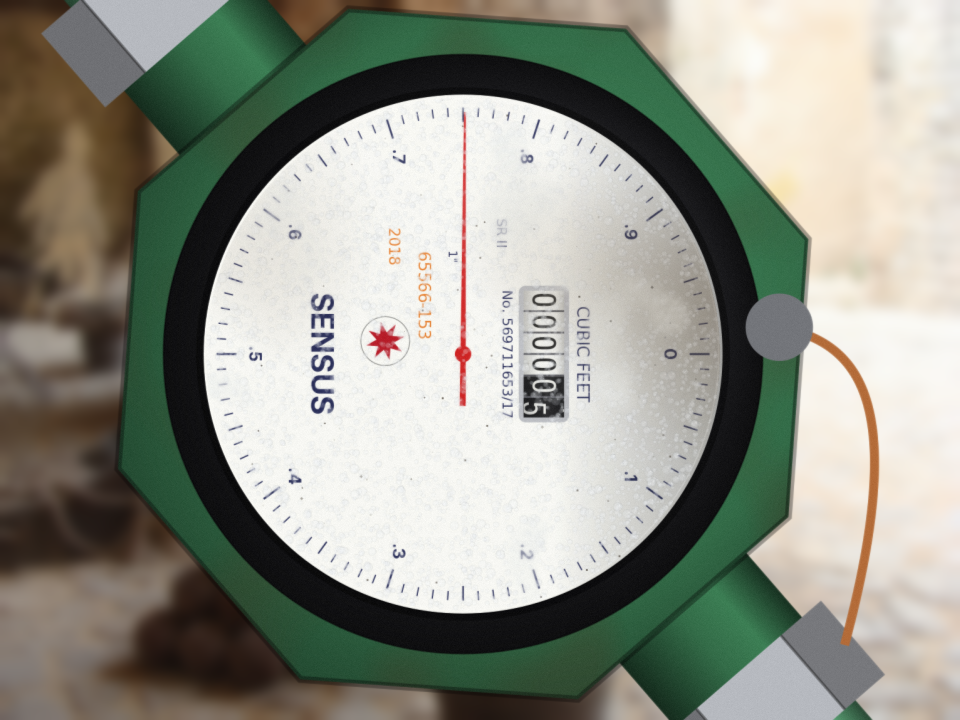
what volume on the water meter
4.75 ft³
